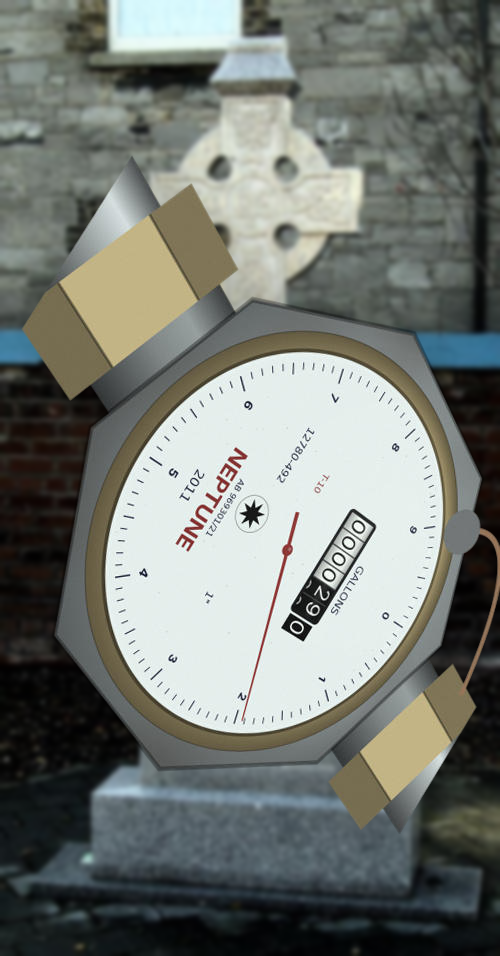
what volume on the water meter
291.9 gal
